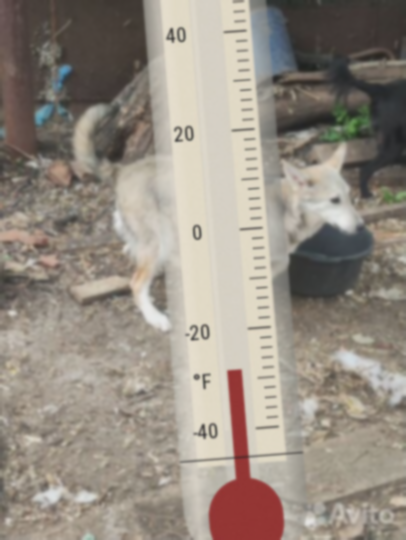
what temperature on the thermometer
-28 °F
